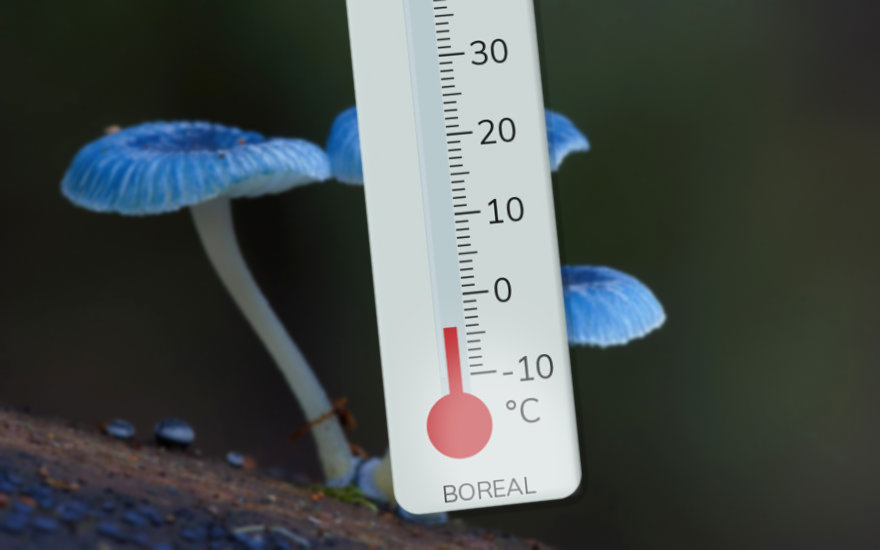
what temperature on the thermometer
-4 °C
